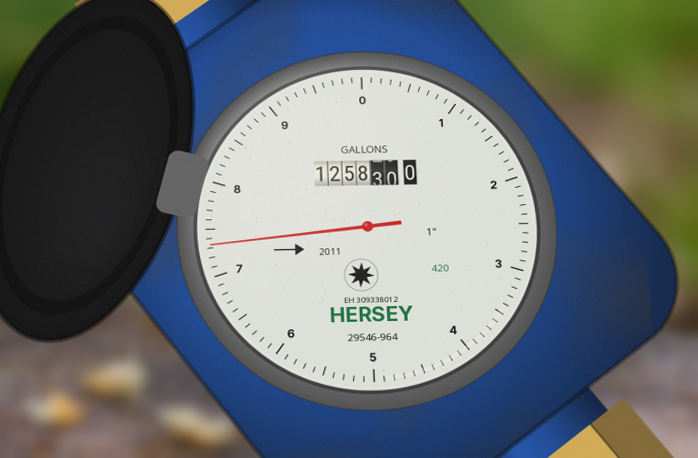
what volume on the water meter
1258297.3 gal
